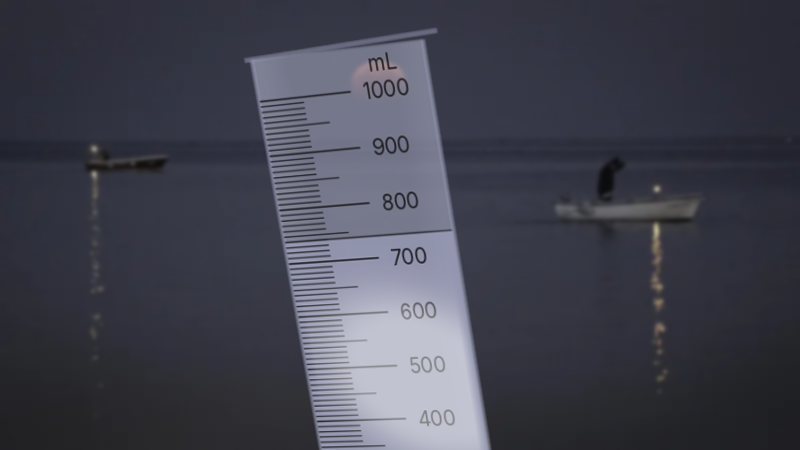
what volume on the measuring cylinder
740 mL
